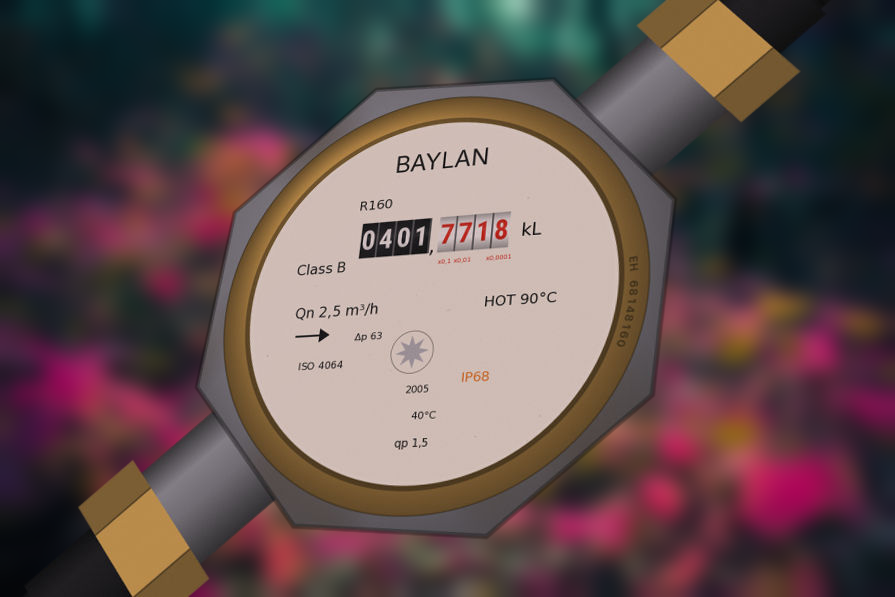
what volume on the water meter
401.7718 kL
